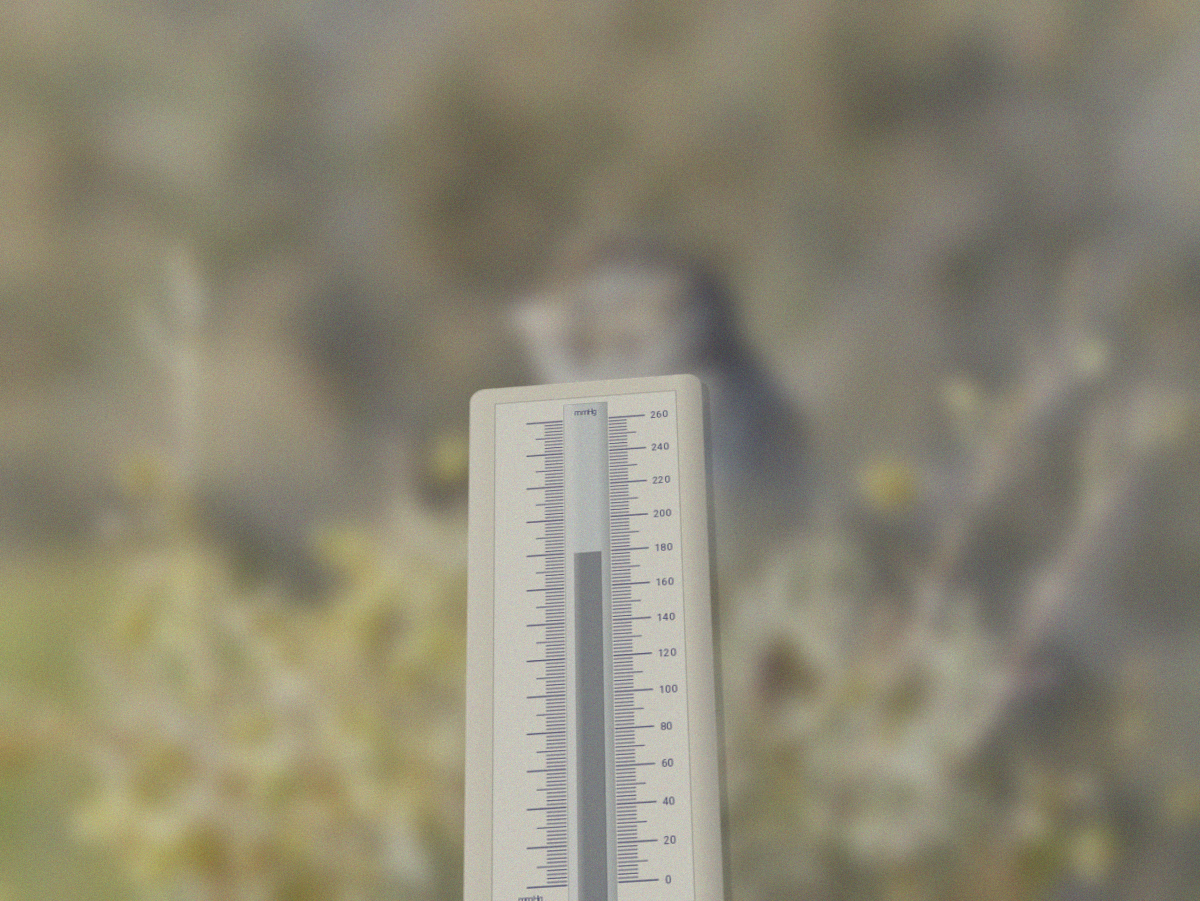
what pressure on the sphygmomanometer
180 mmHg
